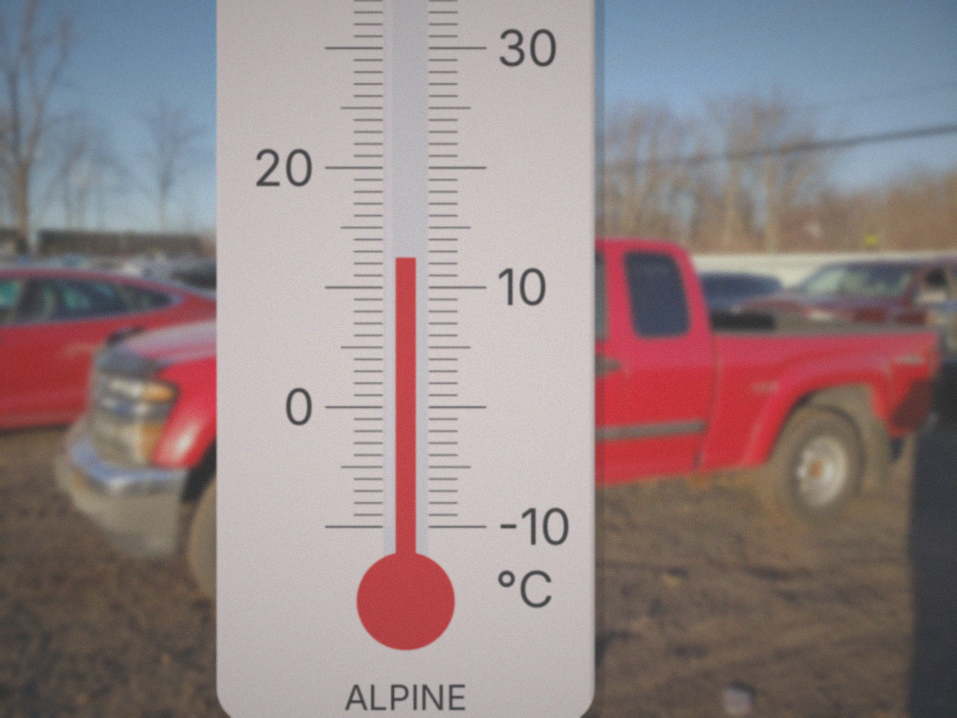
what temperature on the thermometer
12.5 °C
